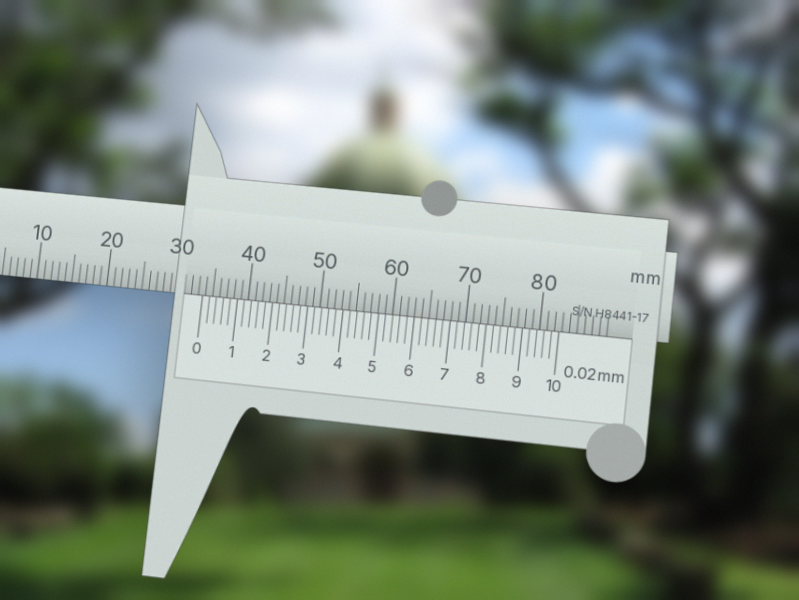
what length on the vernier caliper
33.6 mm
